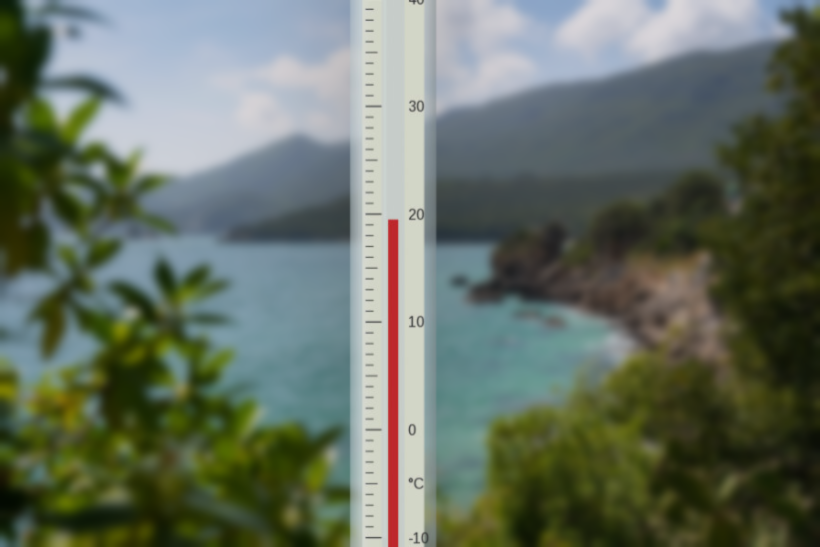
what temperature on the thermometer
19.5 °C
